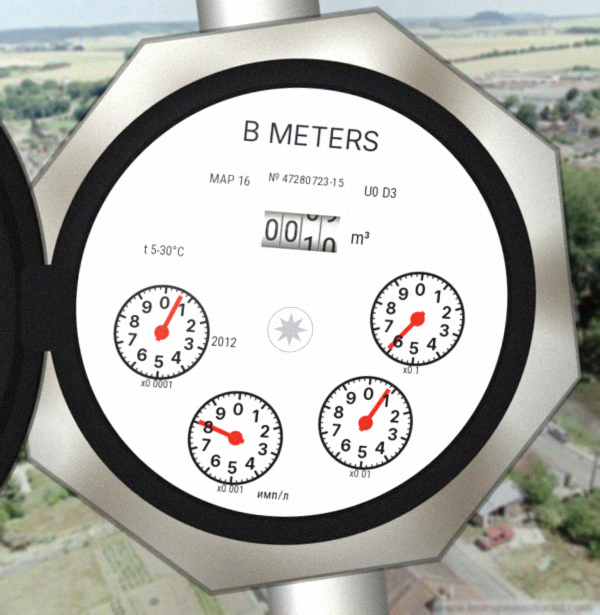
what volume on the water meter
9.6080 m³
